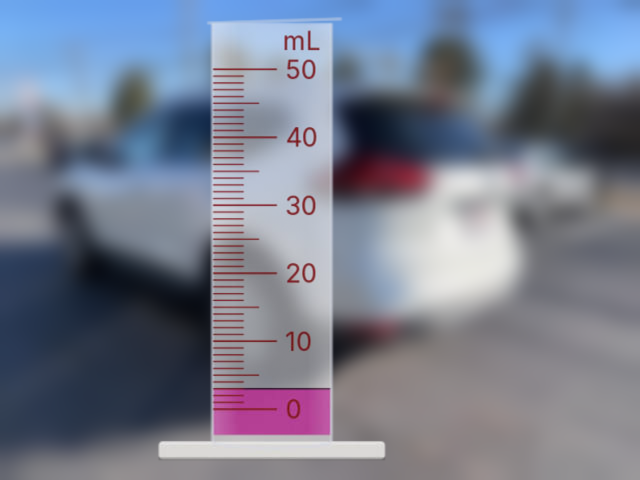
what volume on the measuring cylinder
3 mL
